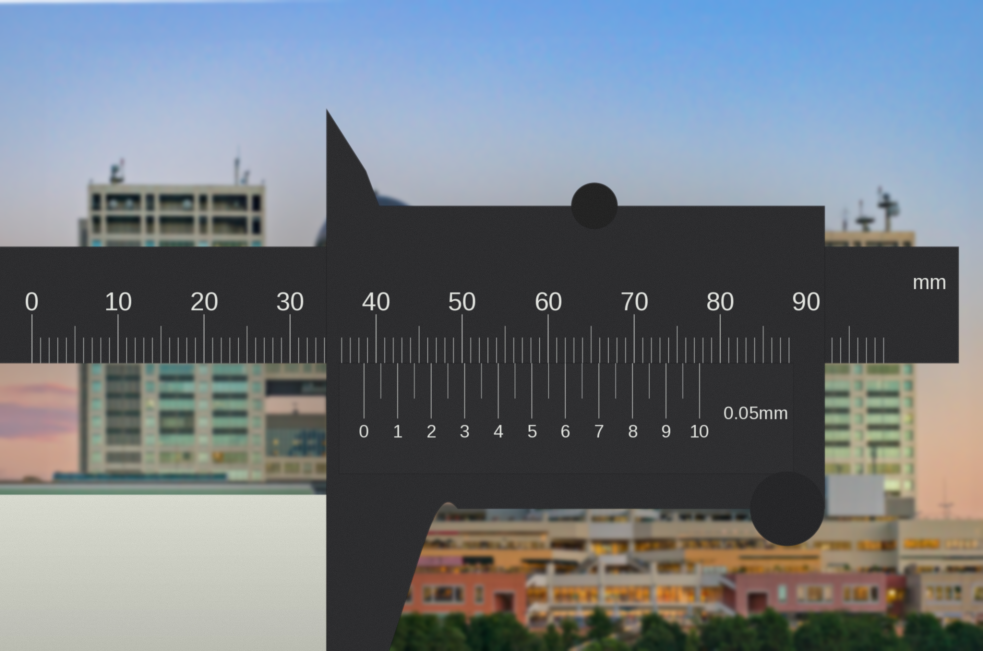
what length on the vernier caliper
38.6 mm
